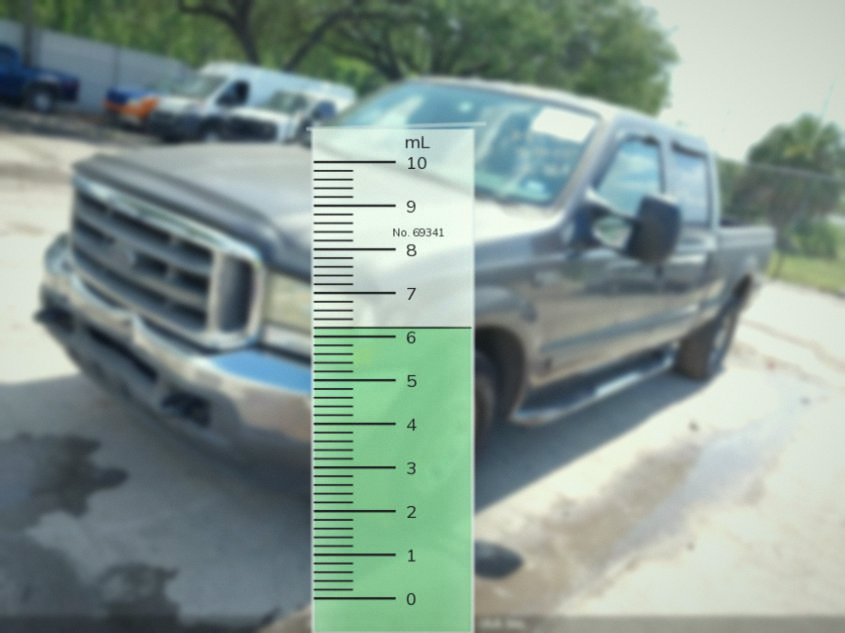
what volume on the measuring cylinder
6.2 mL
